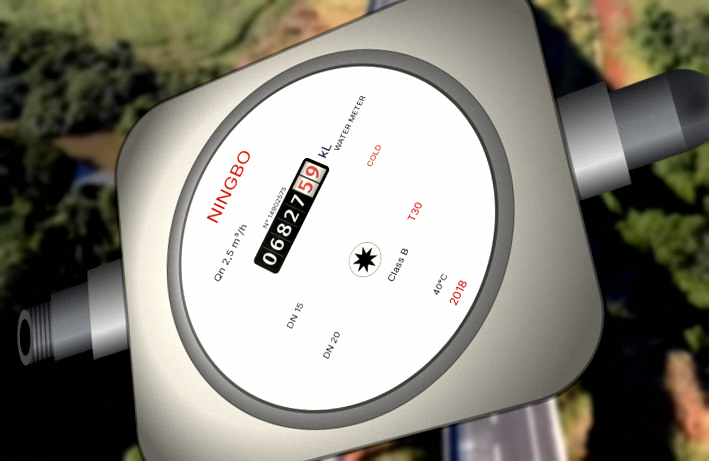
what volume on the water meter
6827.59 kL
